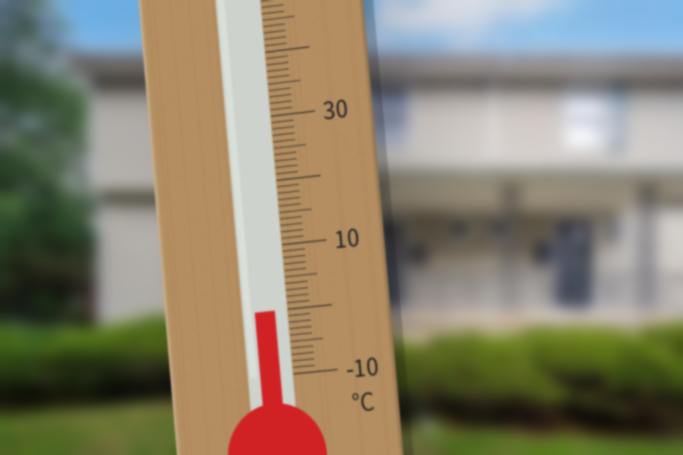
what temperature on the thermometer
0 °C
